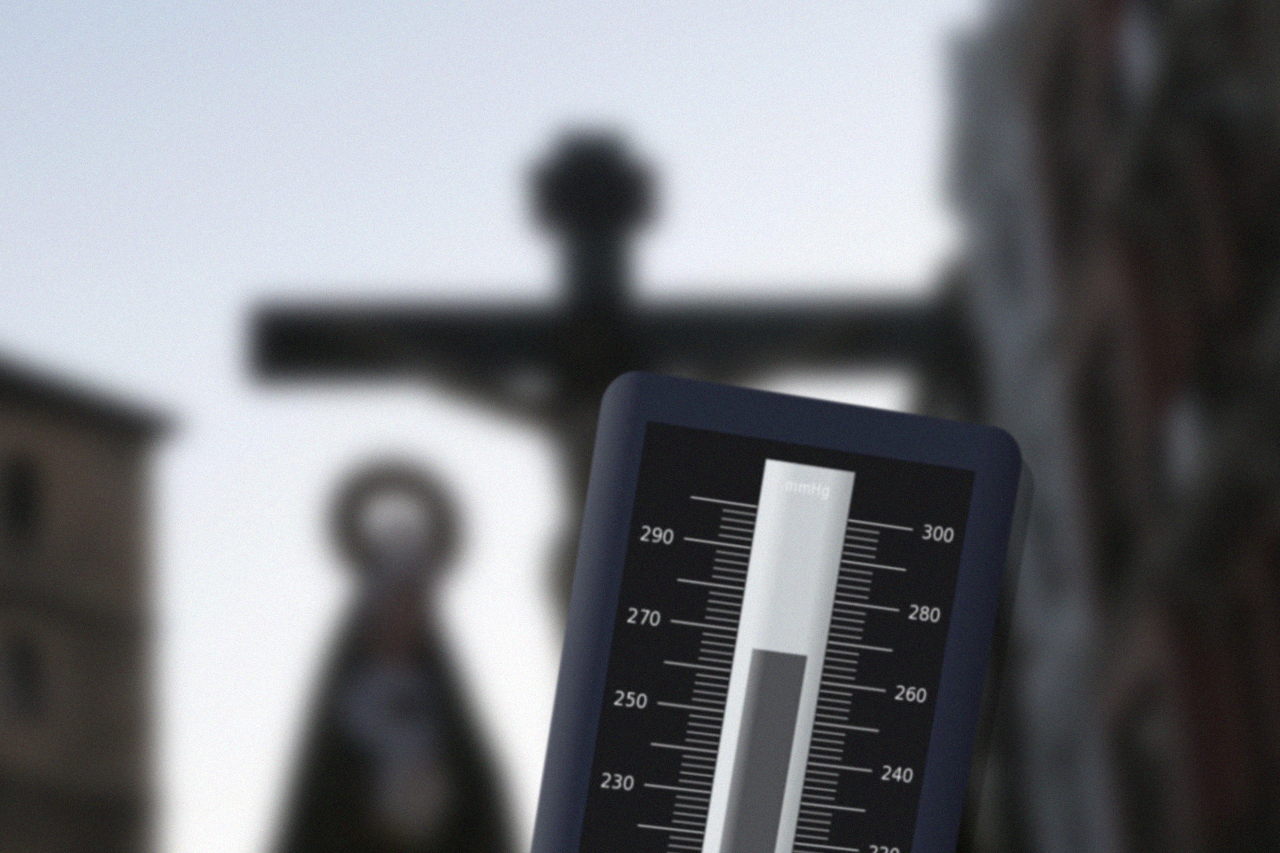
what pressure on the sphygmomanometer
266 mmHg
